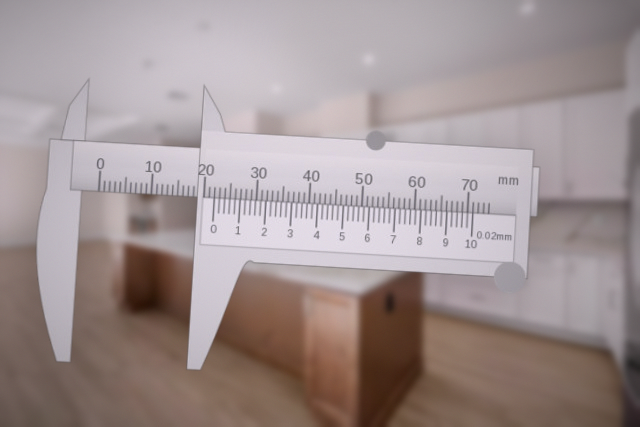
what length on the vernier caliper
22.0 mm
